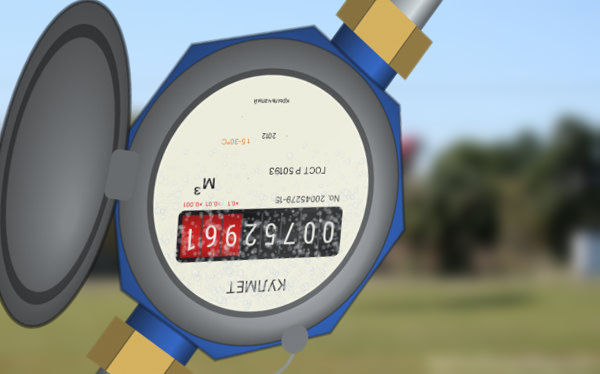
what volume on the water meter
752.961 m³
